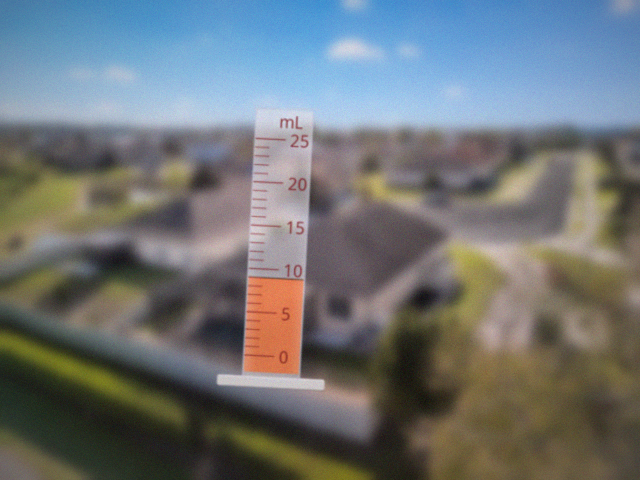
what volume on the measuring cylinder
9 mL
